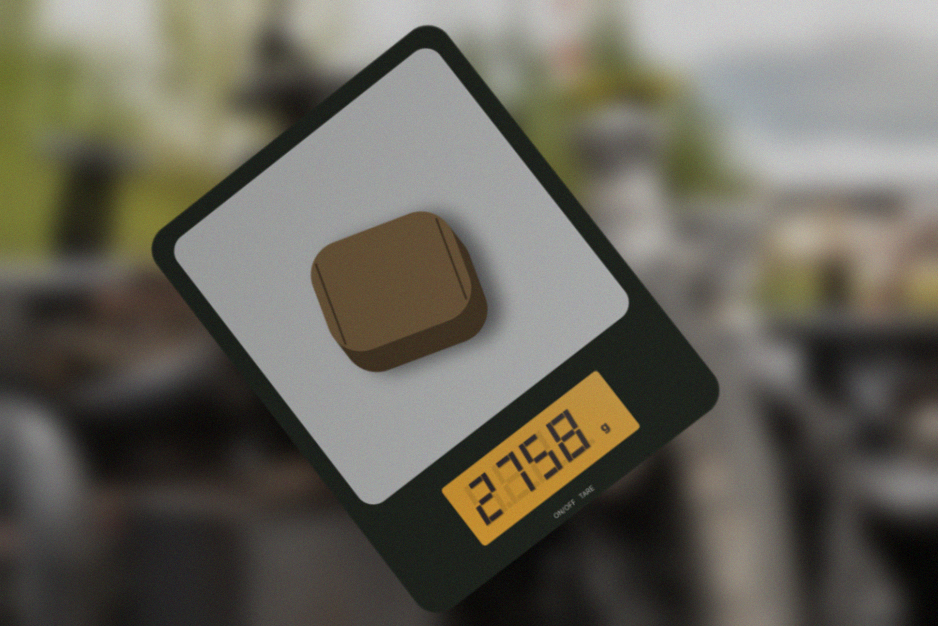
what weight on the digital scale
2758 g
